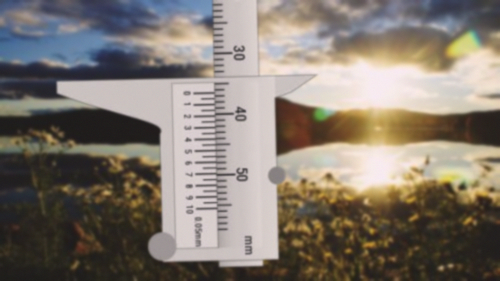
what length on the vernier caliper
36.5 mm
